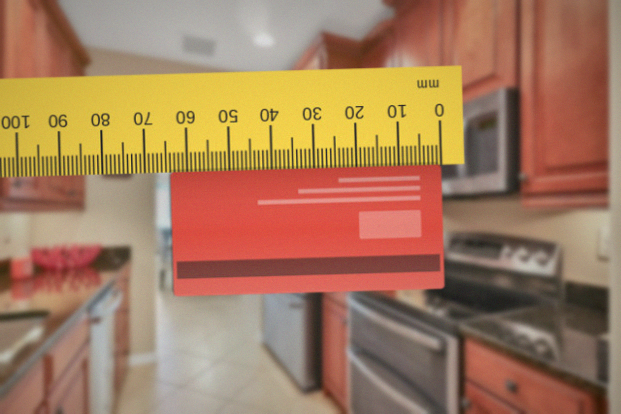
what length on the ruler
64 mm
